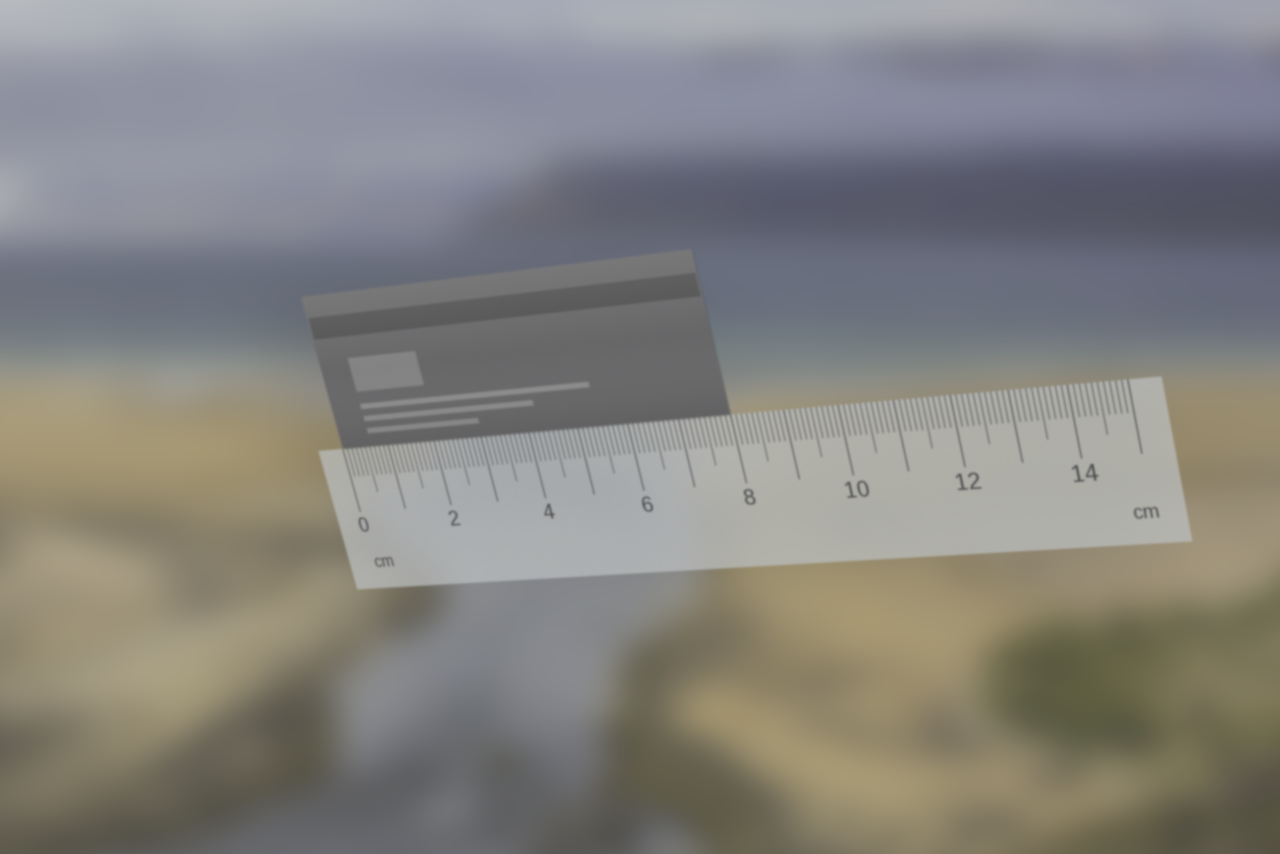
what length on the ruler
8 cm
